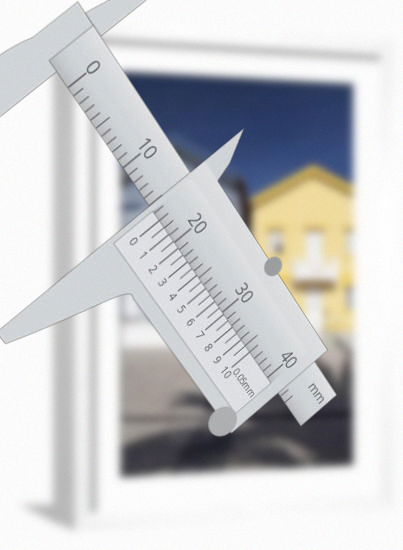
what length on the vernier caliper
17.0 mm
